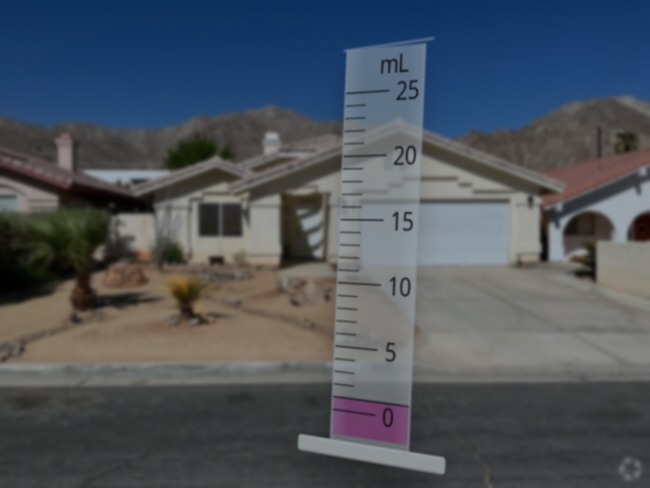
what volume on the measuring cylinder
1 mL
